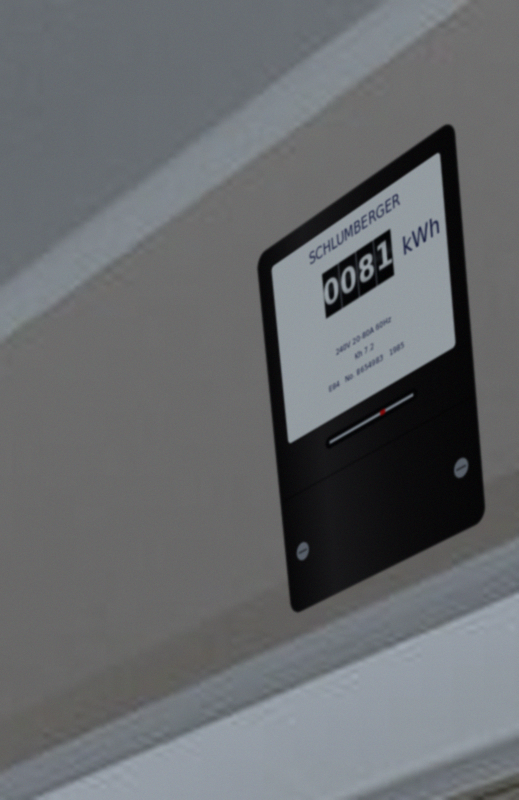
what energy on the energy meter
81 kWh
